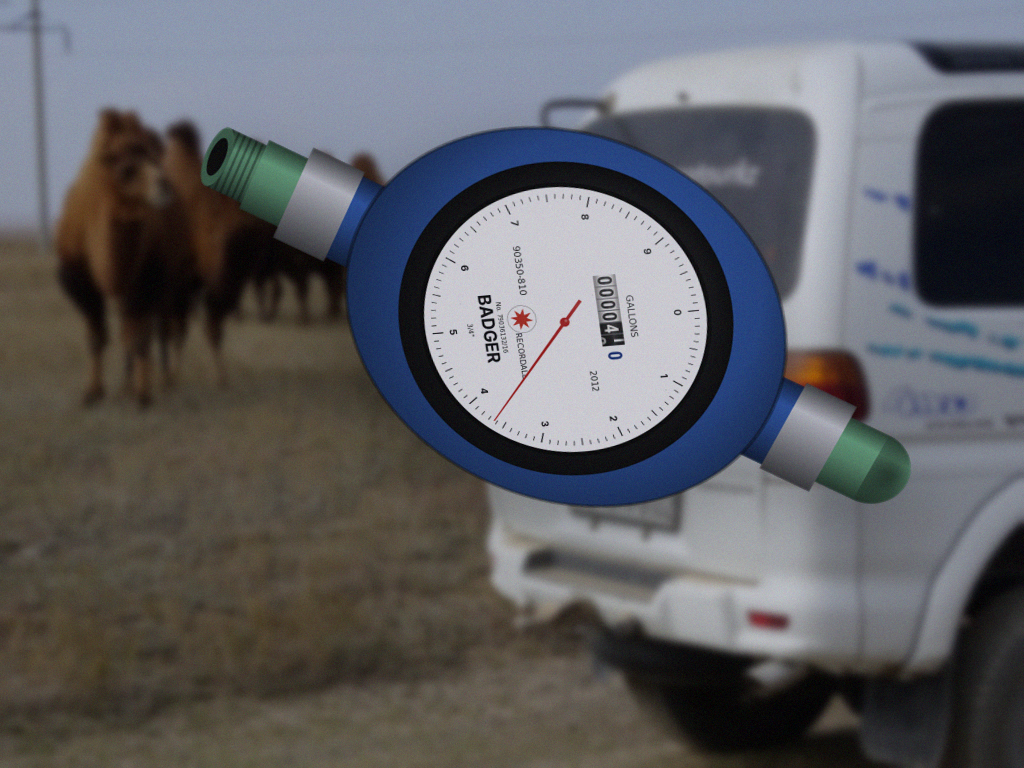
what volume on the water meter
413.6 gal
